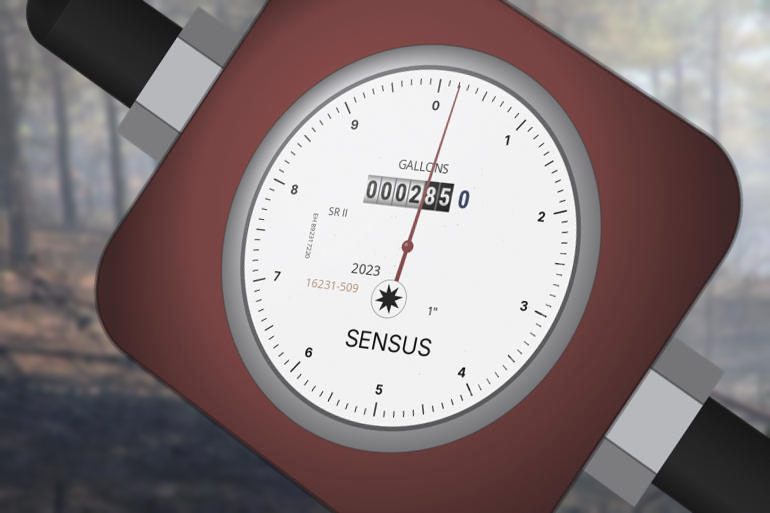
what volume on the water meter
2850.2 gal
